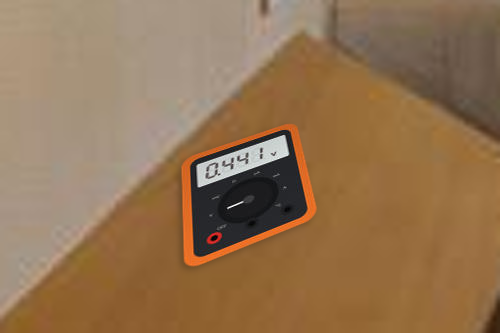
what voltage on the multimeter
0.441 V
